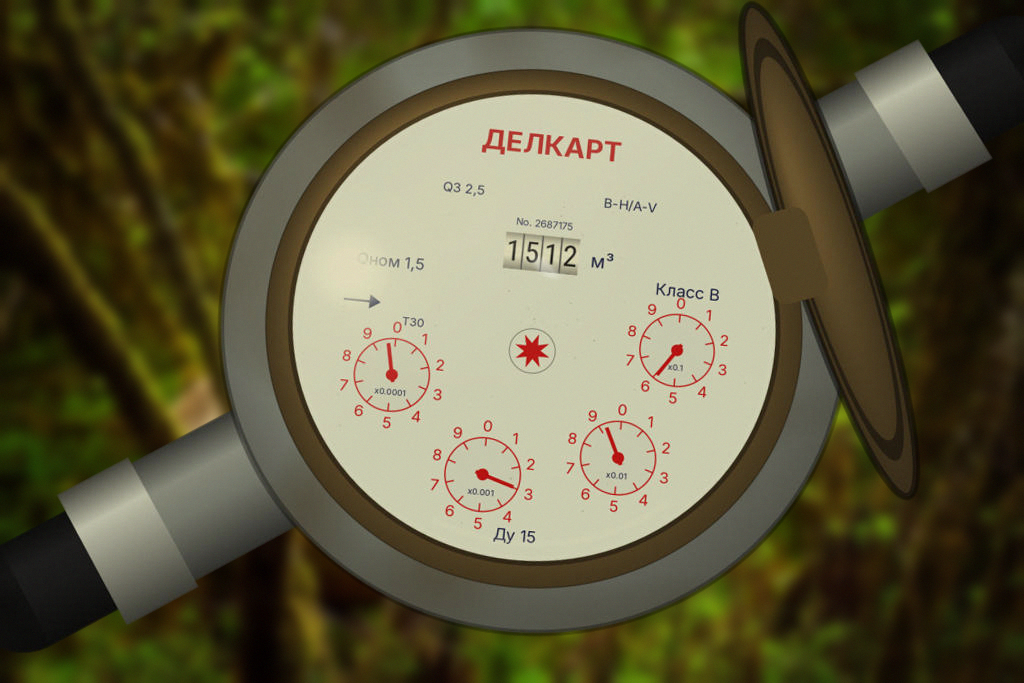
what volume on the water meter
1512.5929 m³
